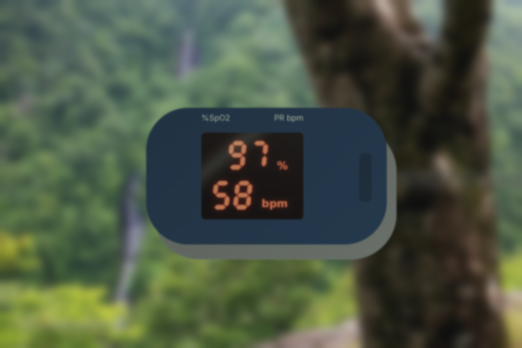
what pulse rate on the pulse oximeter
58 bpm
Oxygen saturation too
97 %
